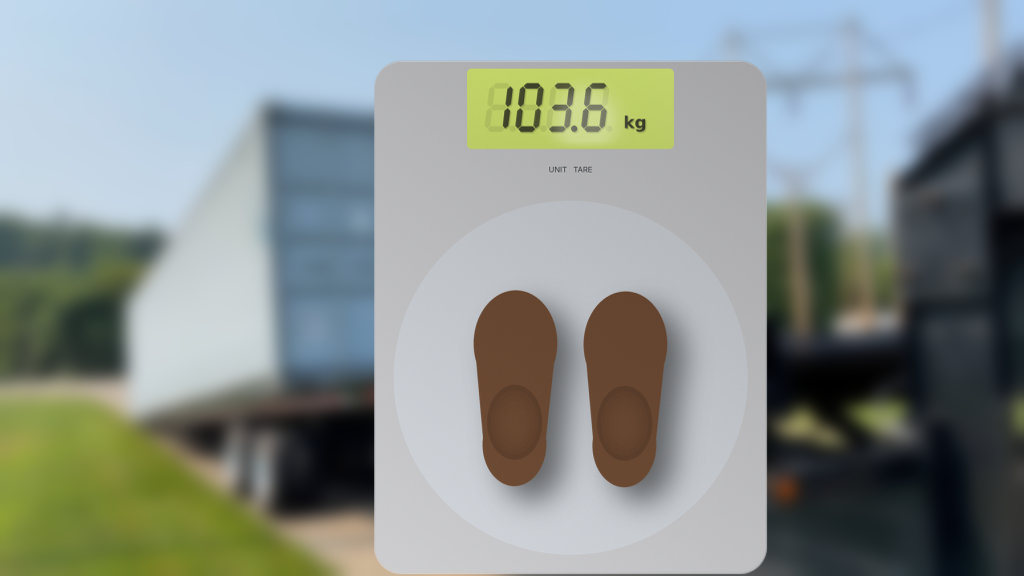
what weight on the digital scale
103.6 kg
